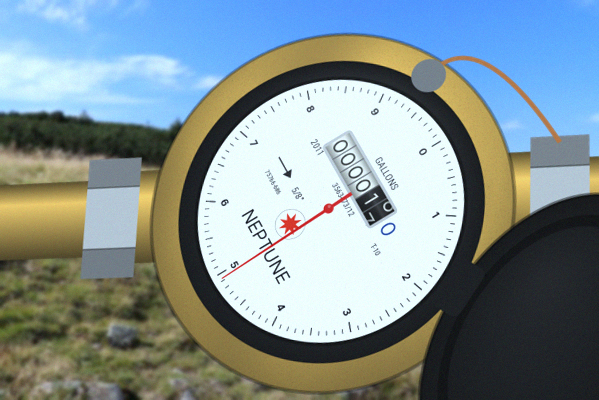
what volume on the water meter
164.9 gal
